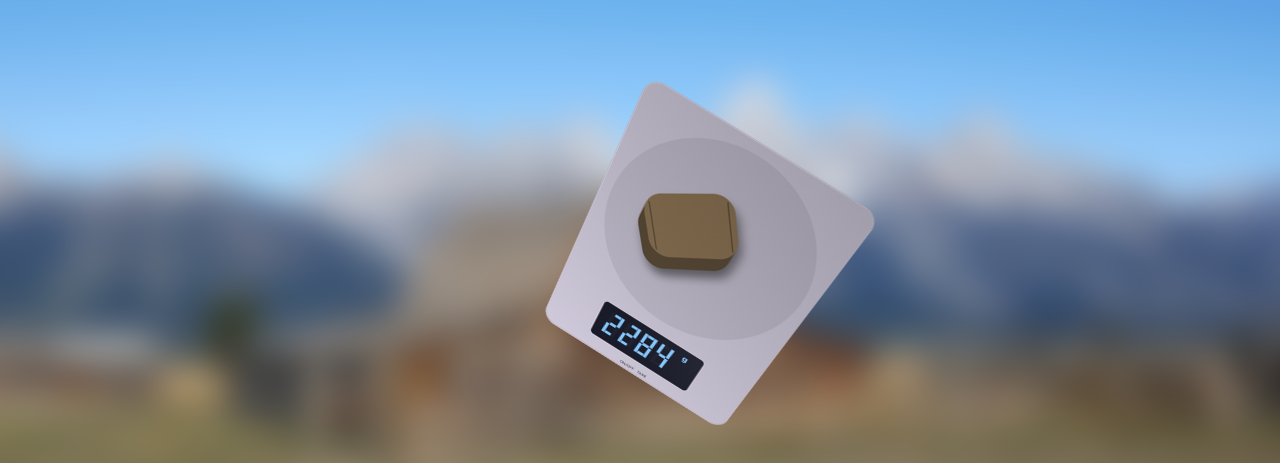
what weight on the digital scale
2284 g
